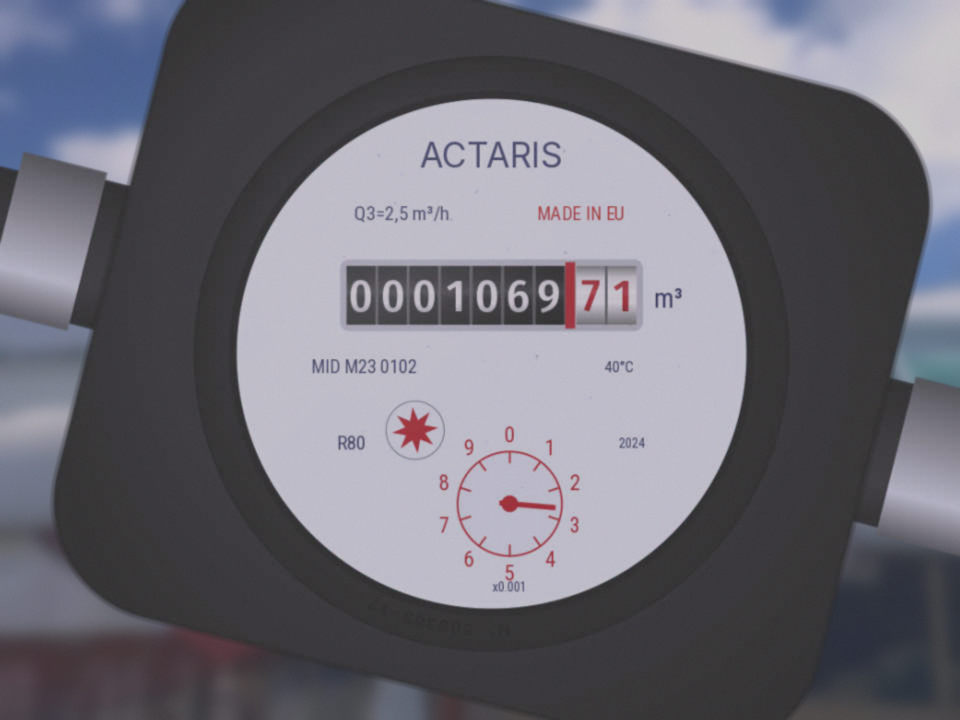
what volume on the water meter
1069.712 m³
